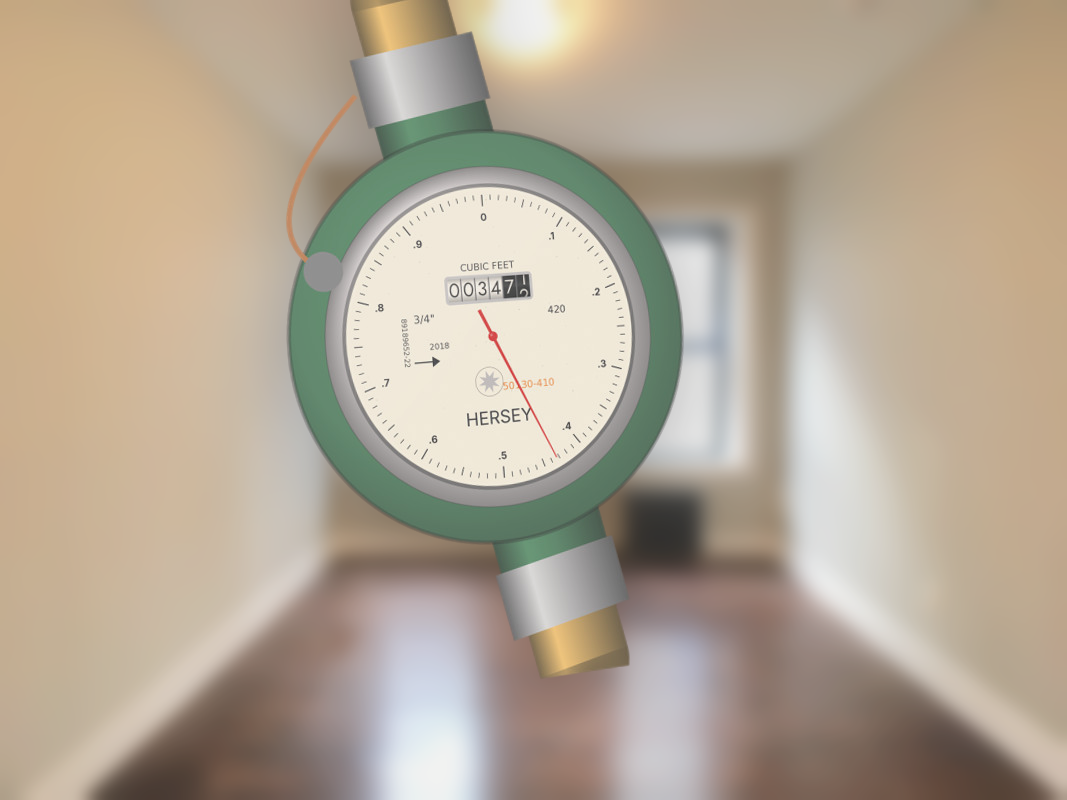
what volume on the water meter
3471.43 ft³
